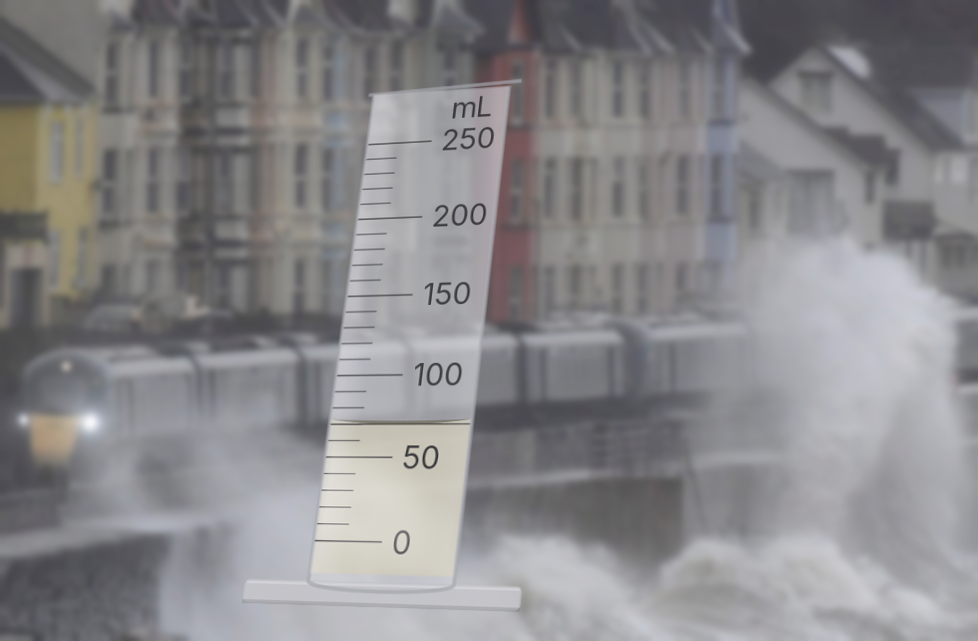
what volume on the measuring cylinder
70 mL
